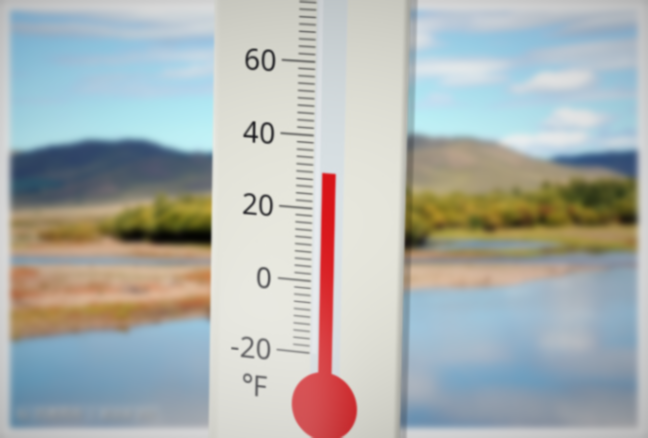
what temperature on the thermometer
30 °F
